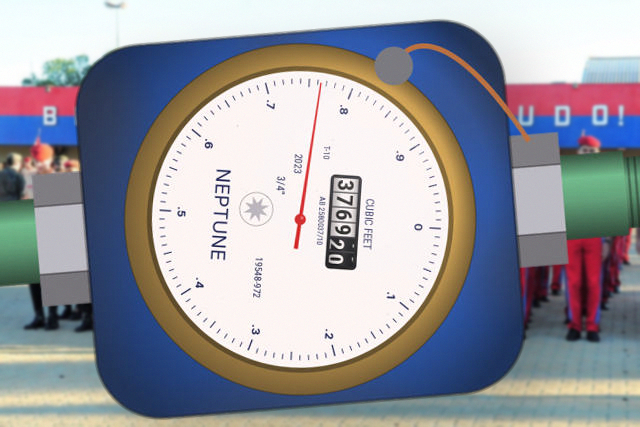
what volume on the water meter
376919.76 ft³
